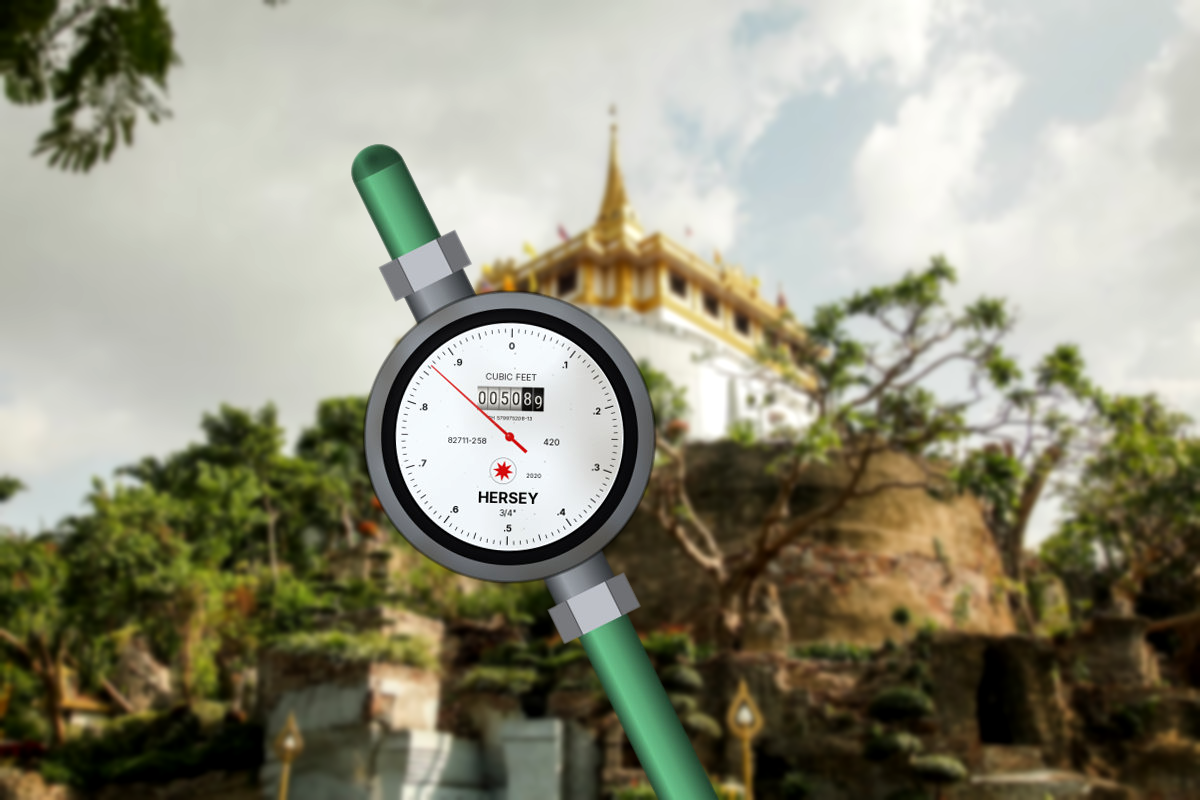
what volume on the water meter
5088.86 ft³
